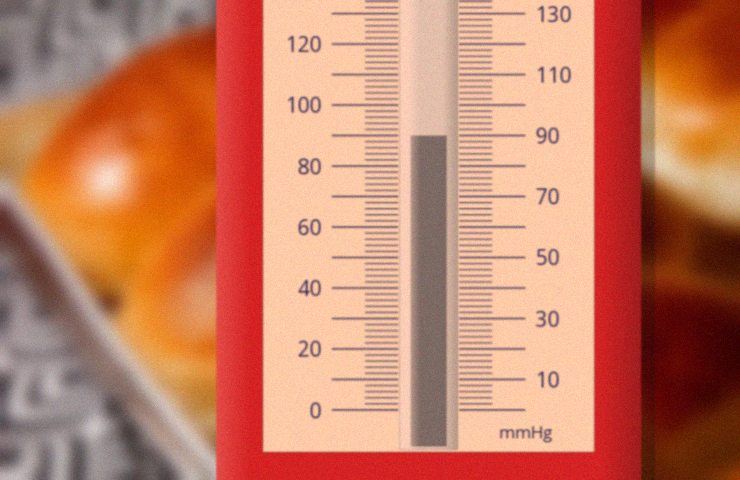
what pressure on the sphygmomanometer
90 mmHg
